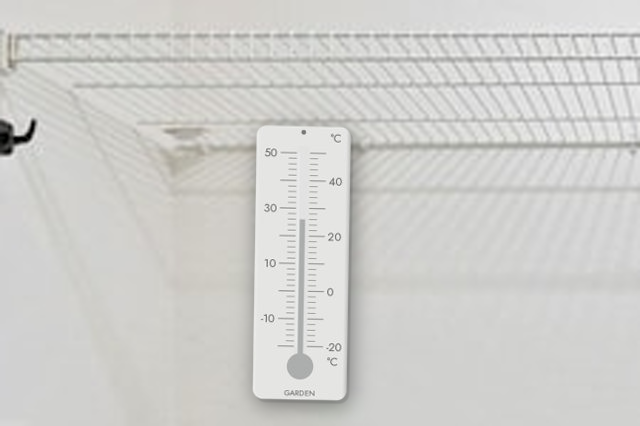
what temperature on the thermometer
26 °C
